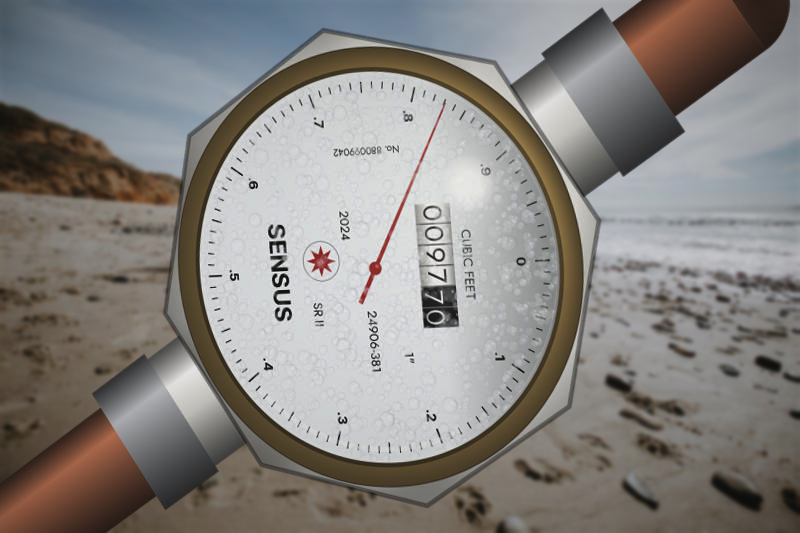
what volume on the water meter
9769.83 ft³
